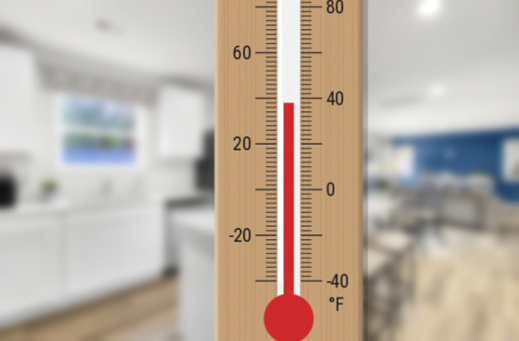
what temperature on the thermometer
38 °F
